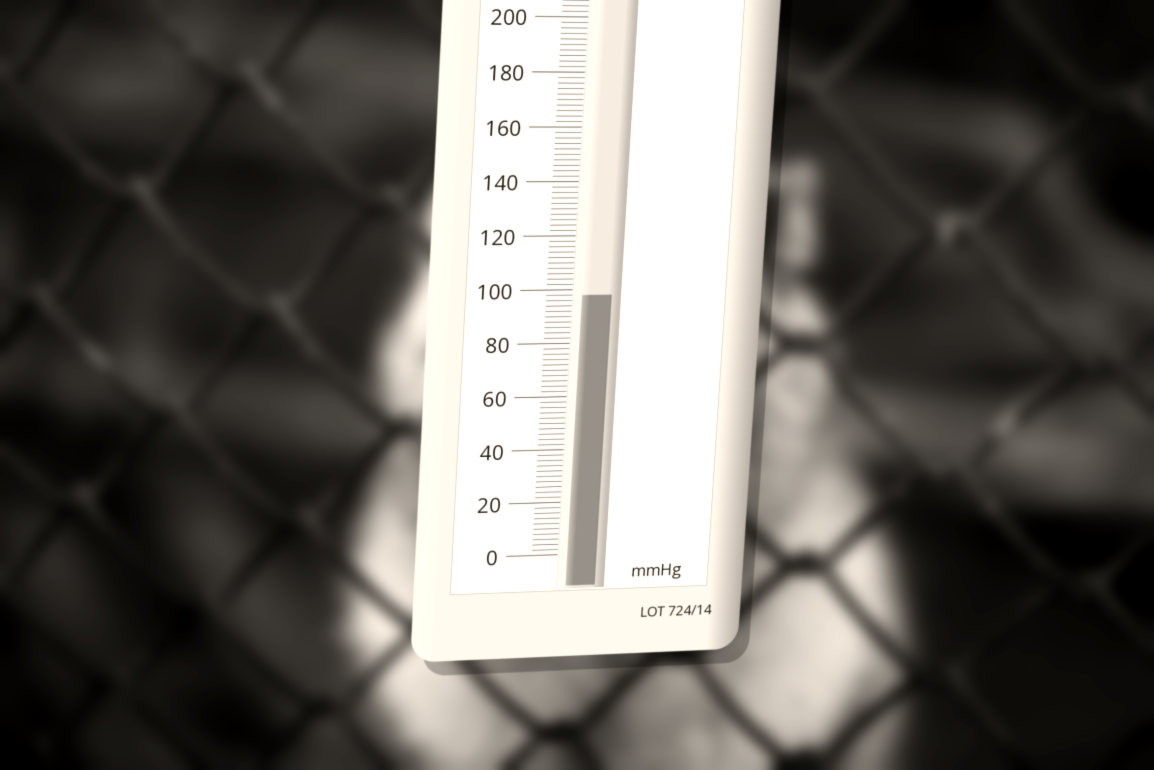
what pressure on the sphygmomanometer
98 mmHg
